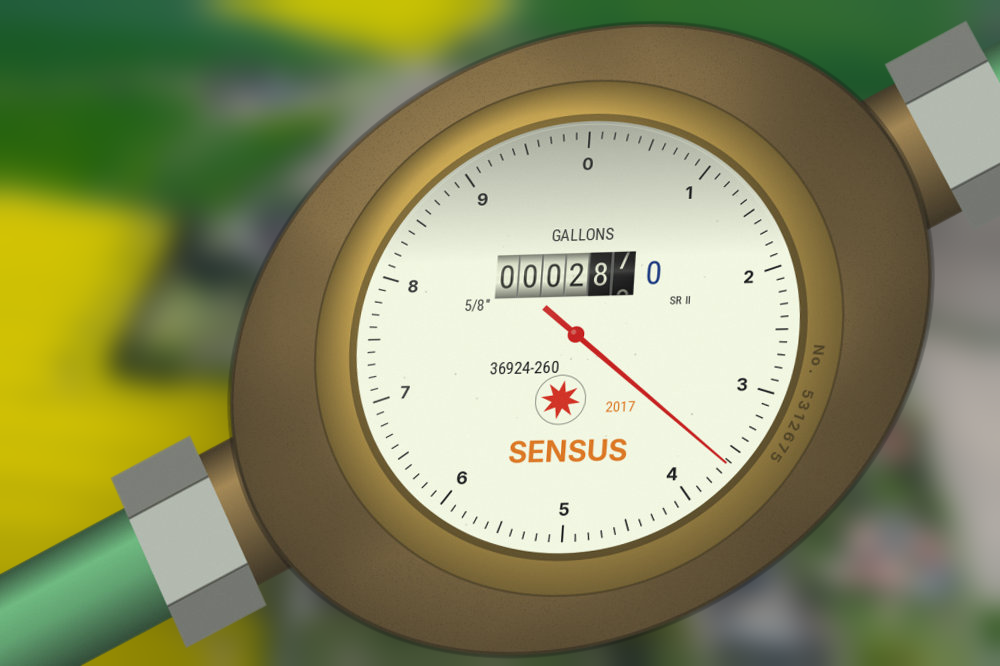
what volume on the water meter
2873.6 gal
